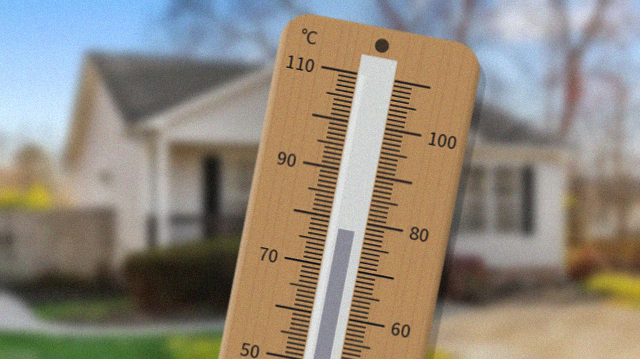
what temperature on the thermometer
78 °C
